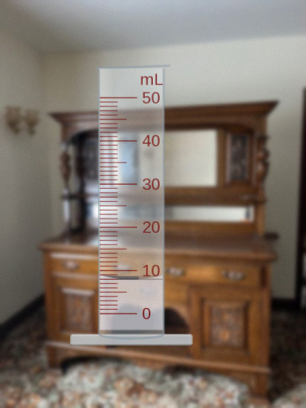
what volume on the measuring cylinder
8 mL
